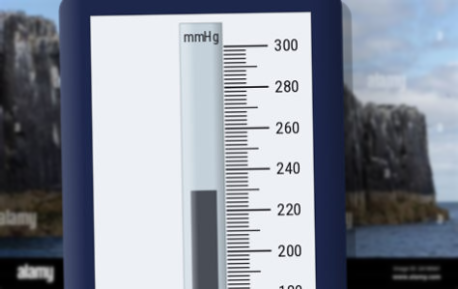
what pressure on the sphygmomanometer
230 mmHg
